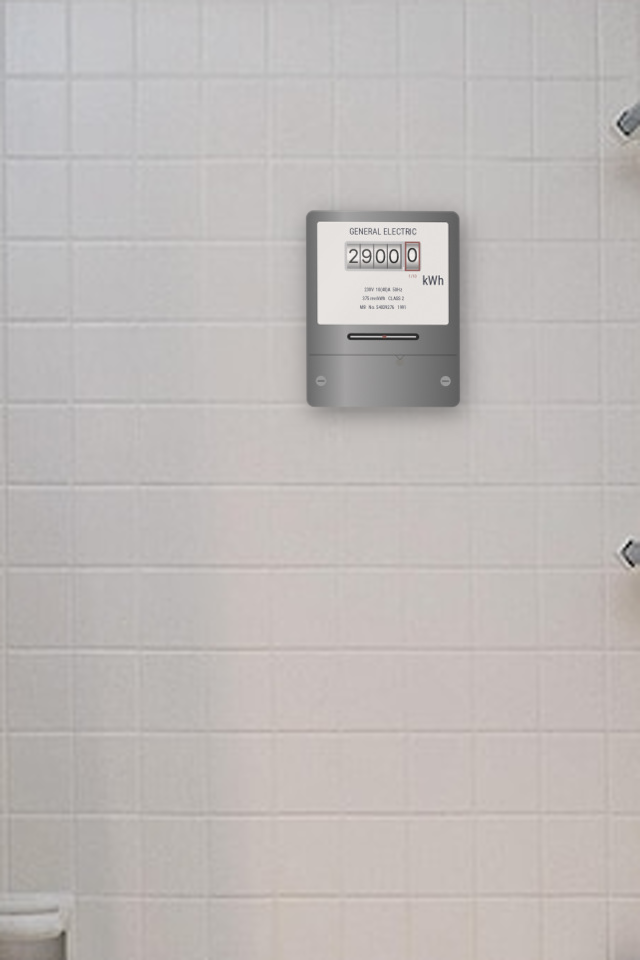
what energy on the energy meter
2900.0 kWh
